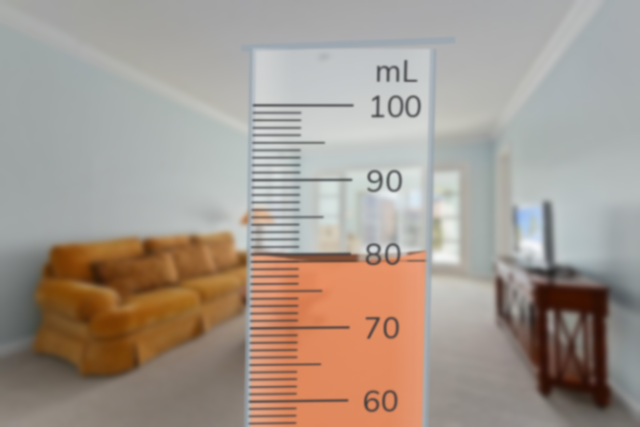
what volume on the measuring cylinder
79 mL
